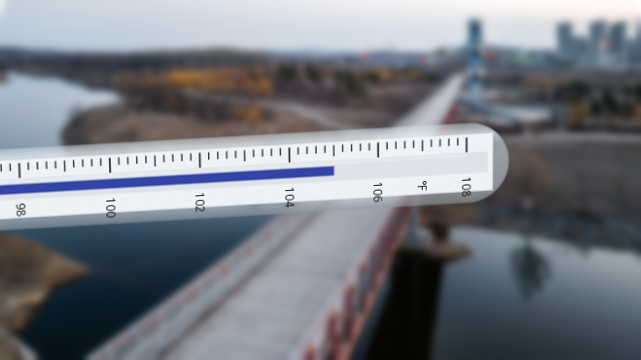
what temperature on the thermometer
105 °F
